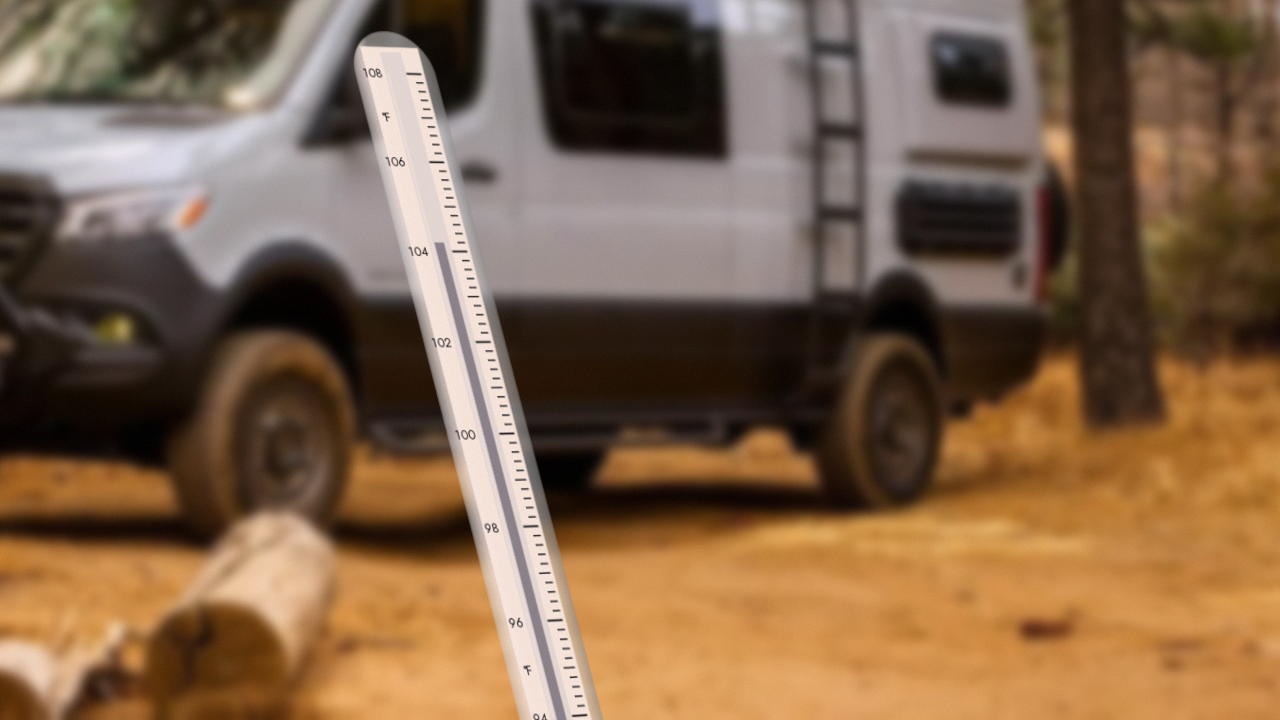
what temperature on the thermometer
104.2 °F
